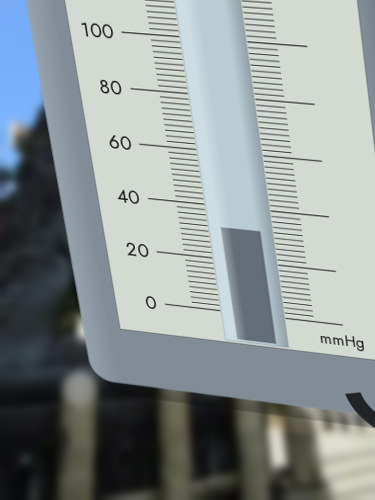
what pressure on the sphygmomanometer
32 mmHg
